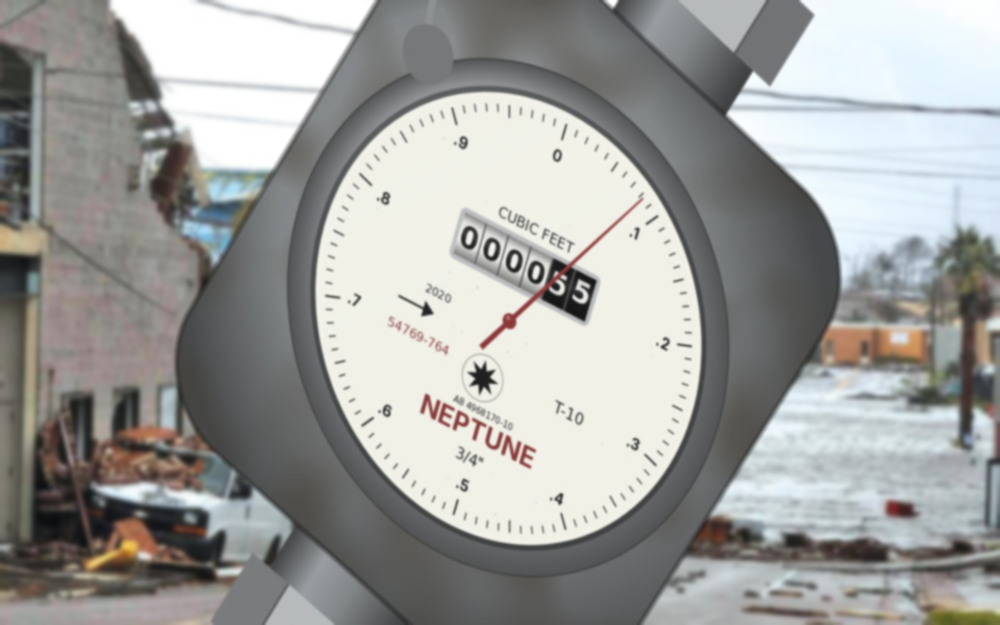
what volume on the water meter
55.08 ft³
